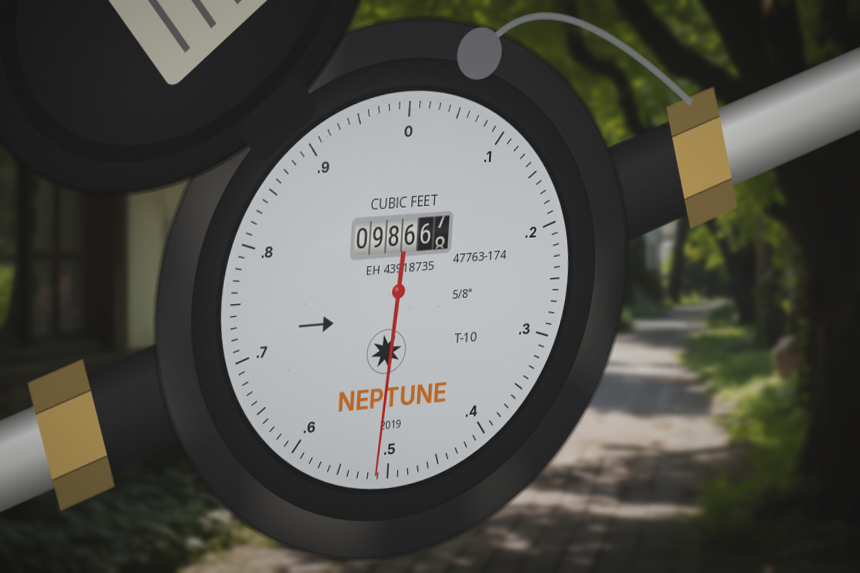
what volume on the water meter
98667.51 ft³
